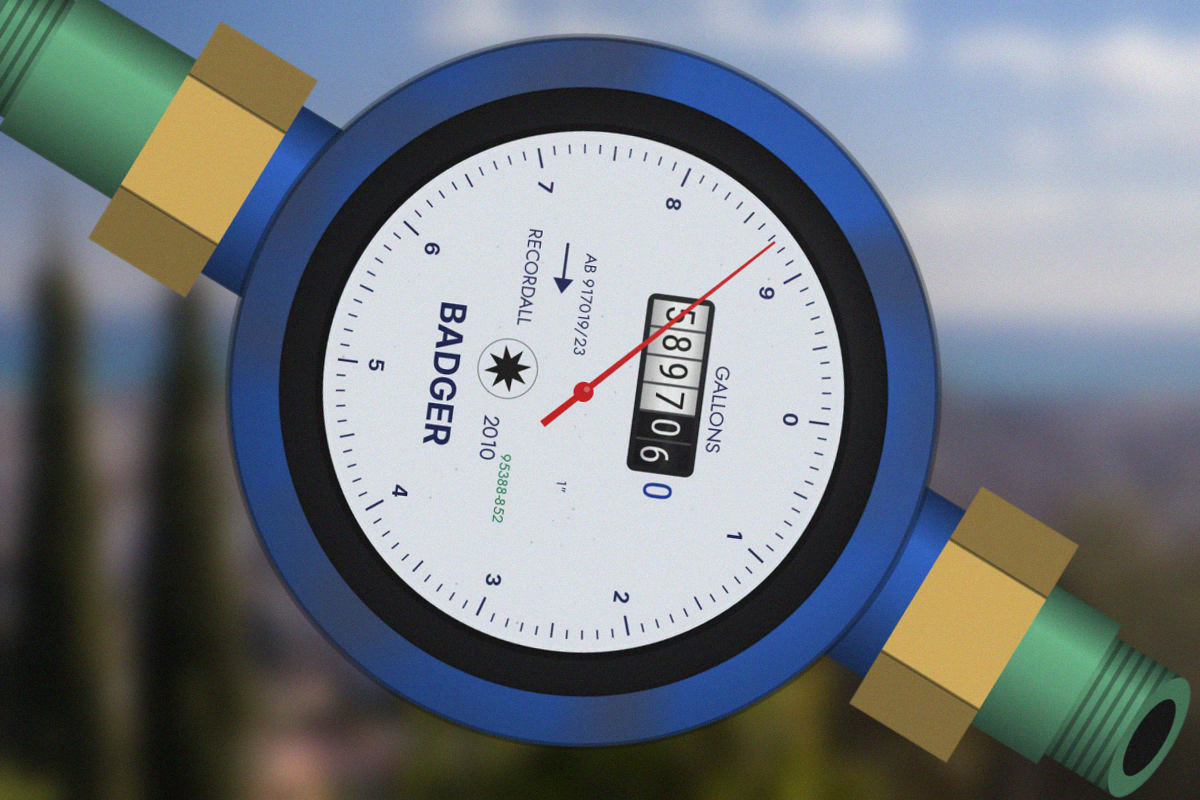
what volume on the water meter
5897058.7 gal
